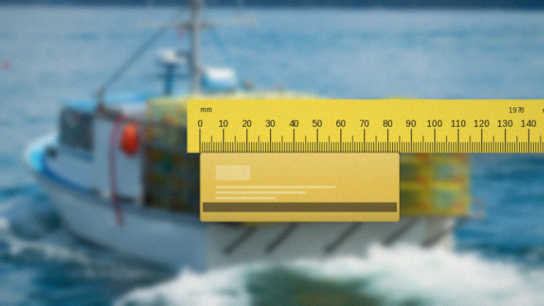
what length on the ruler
85 mm
